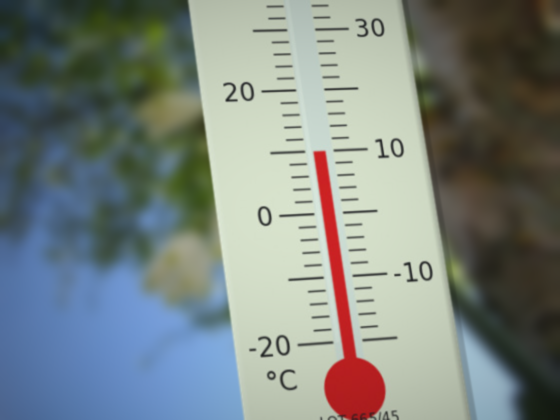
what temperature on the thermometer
10 °C
